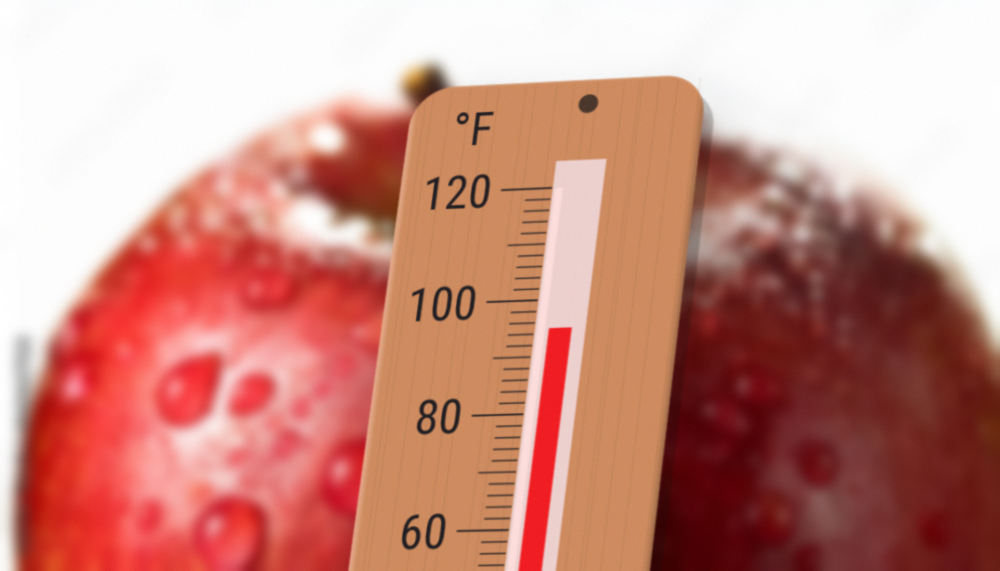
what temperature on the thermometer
95 °F
